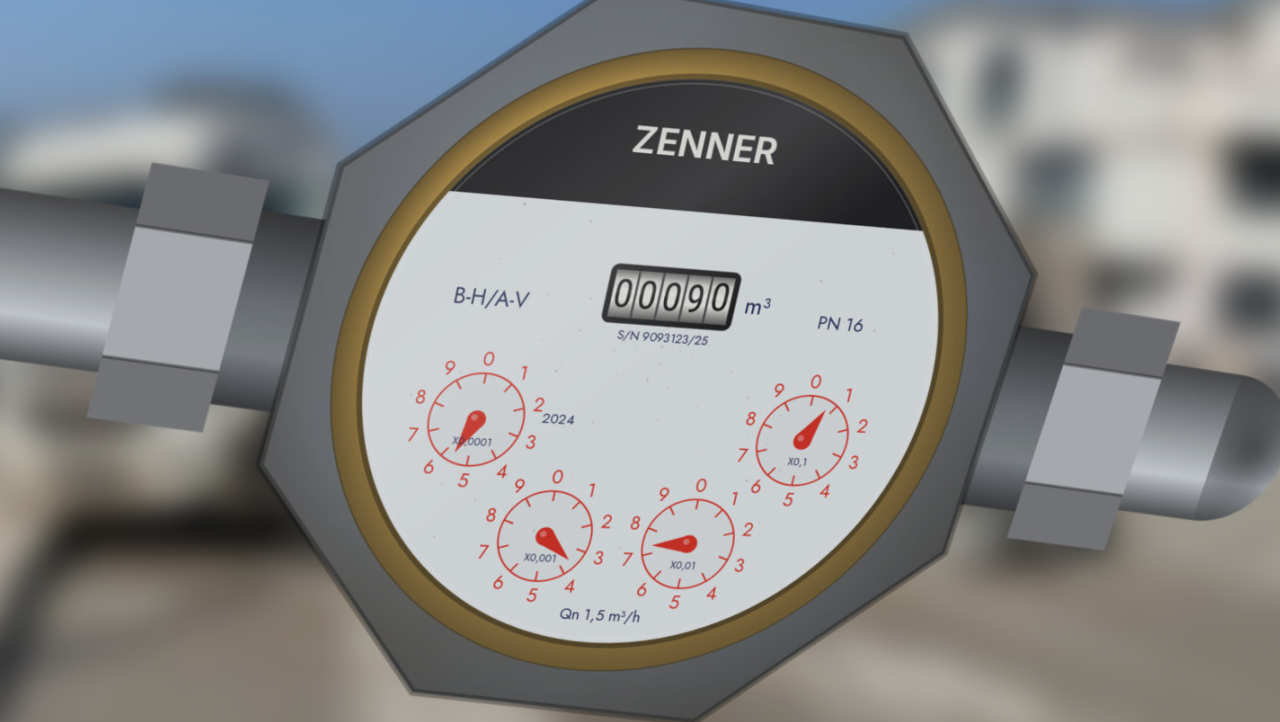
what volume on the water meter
90.0735 m³
